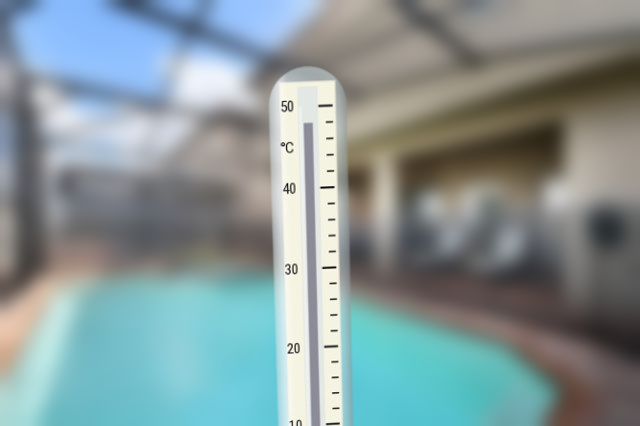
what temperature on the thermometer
48 °C
